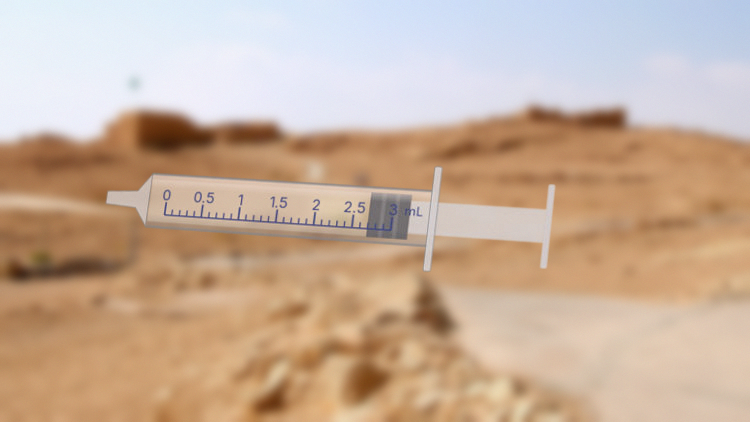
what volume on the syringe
2.7 mL
